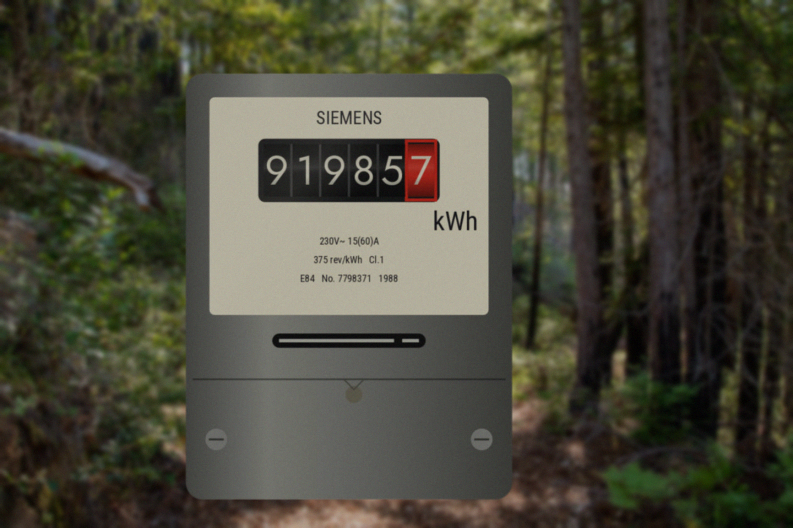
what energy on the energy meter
91985.7 kWh
